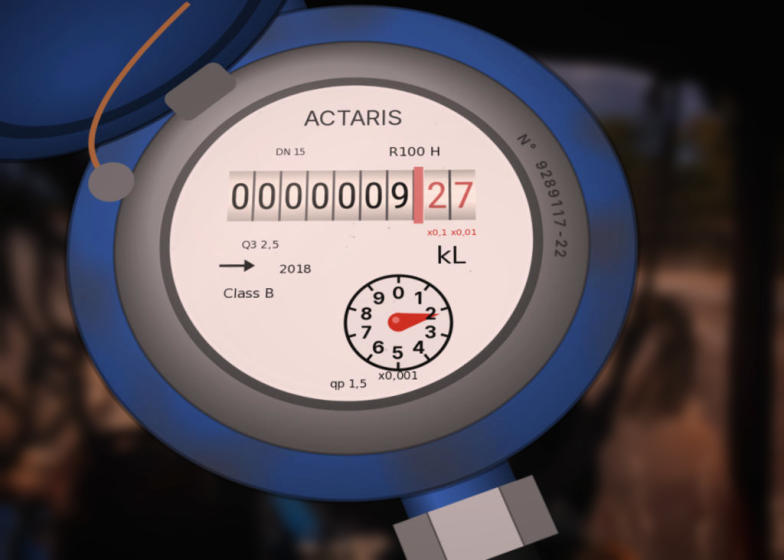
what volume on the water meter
9.272 kL
